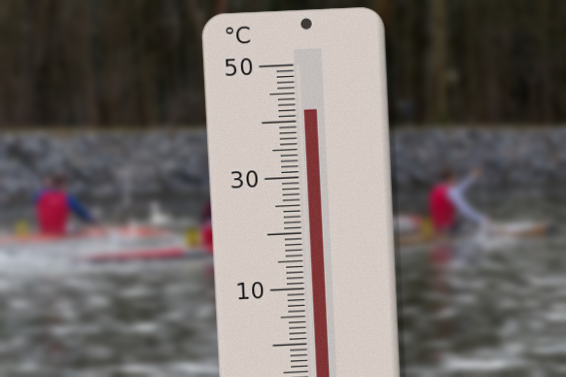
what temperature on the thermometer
42 °C
